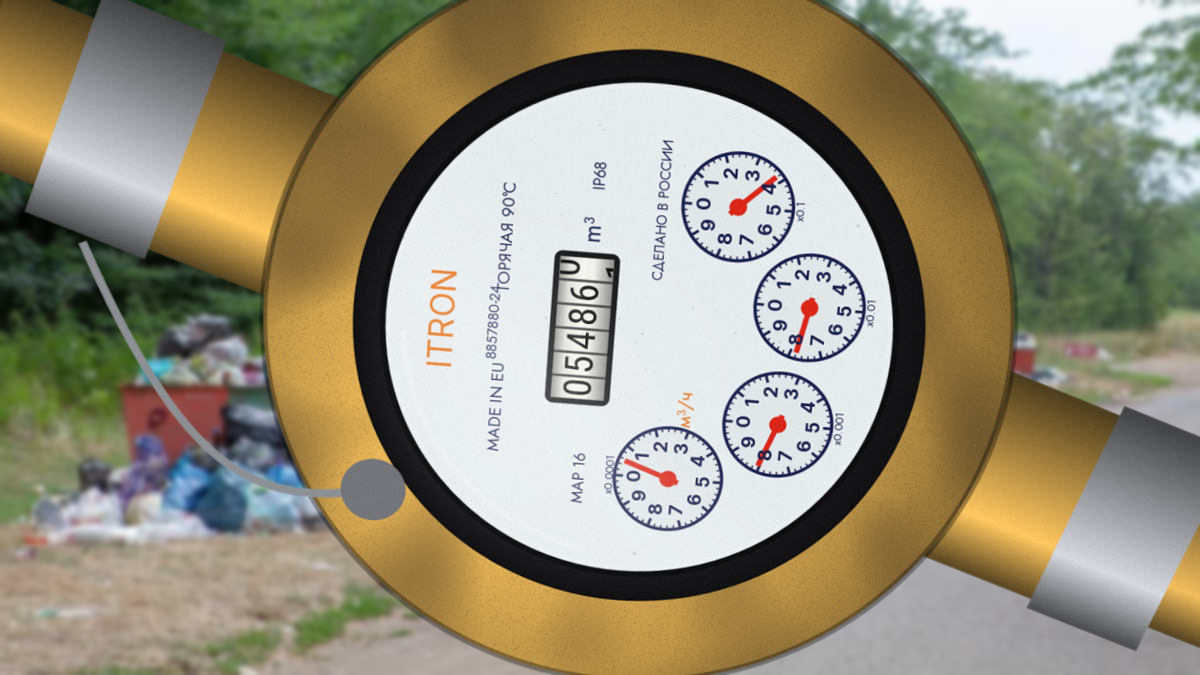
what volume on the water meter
54860.3780 m³
